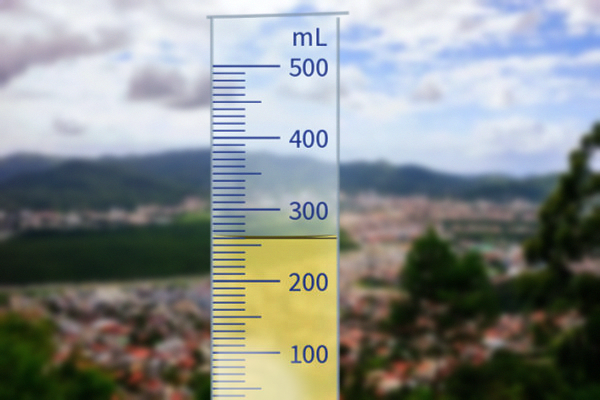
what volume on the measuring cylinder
260 mL
